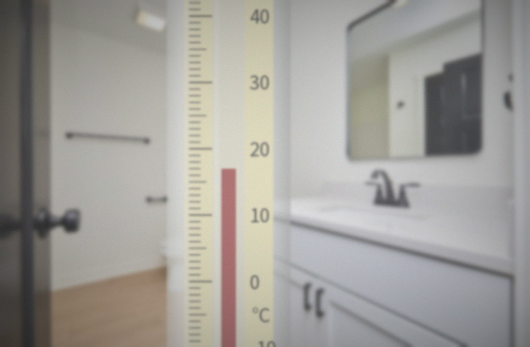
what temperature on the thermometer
17 °C
